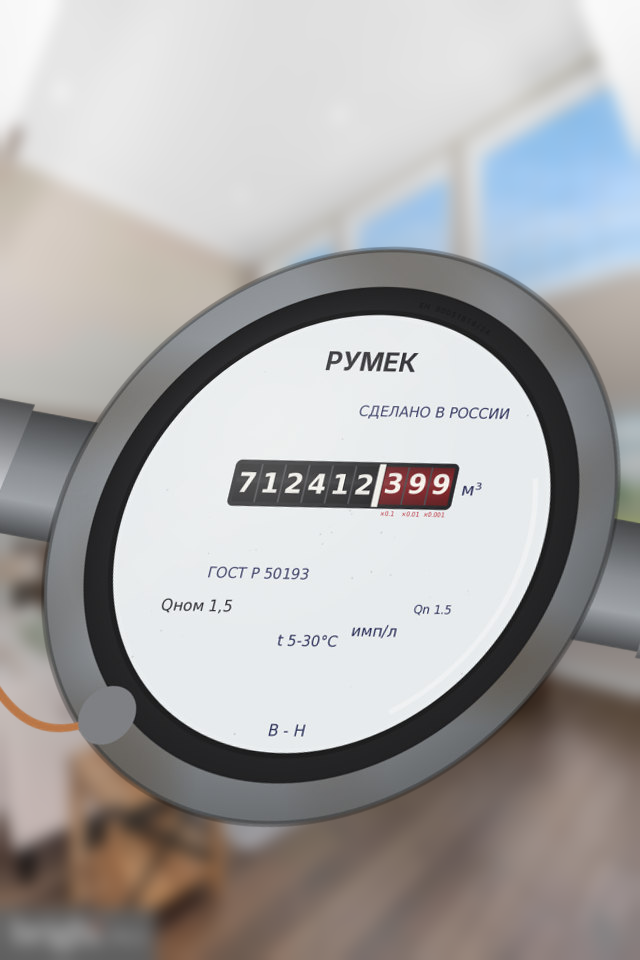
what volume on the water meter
712412.399 m³
